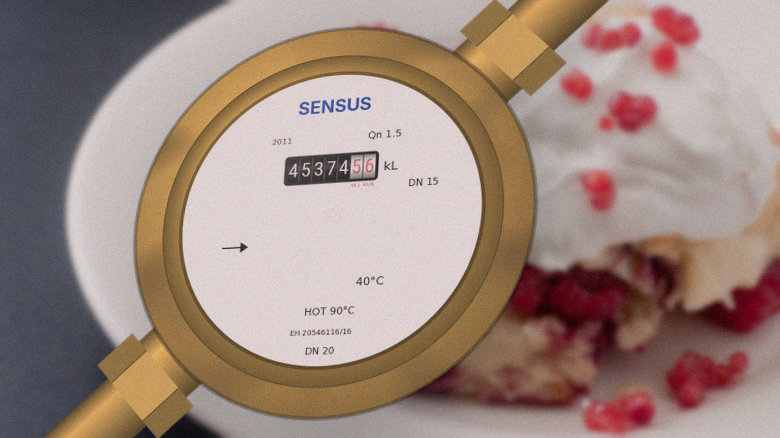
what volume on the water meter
45374.56 kL
